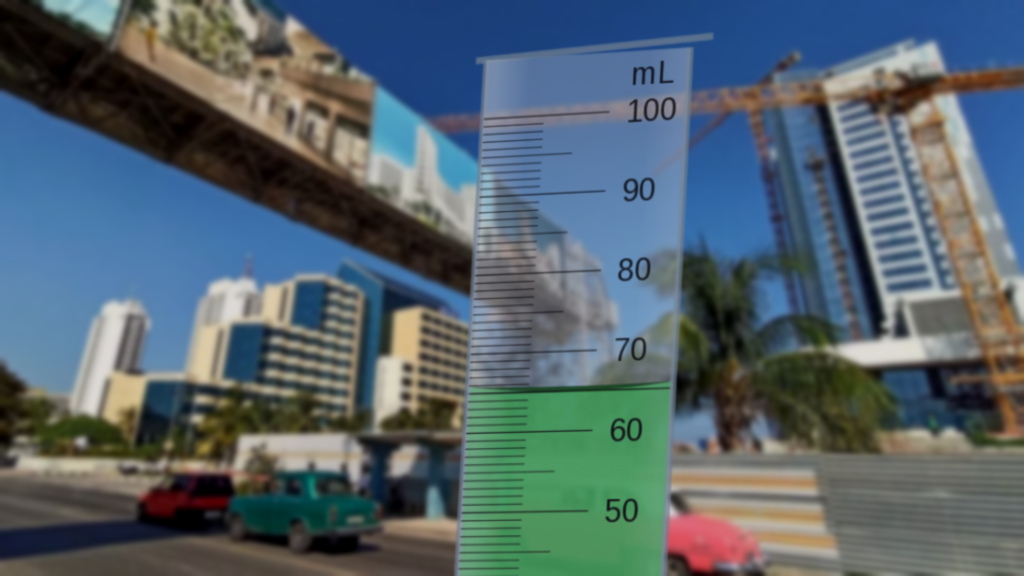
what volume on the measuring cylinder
65 mL
